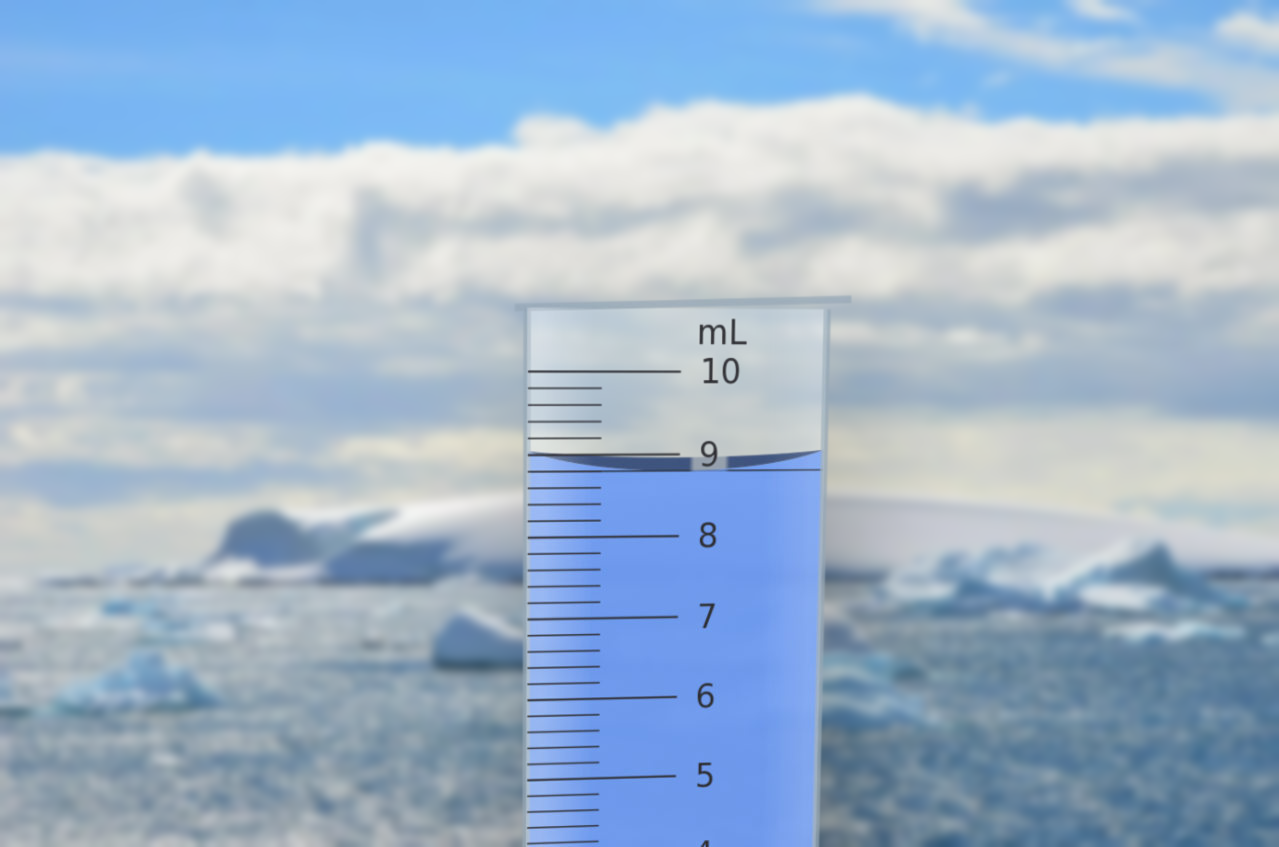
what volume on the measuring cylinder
8.8 mL
